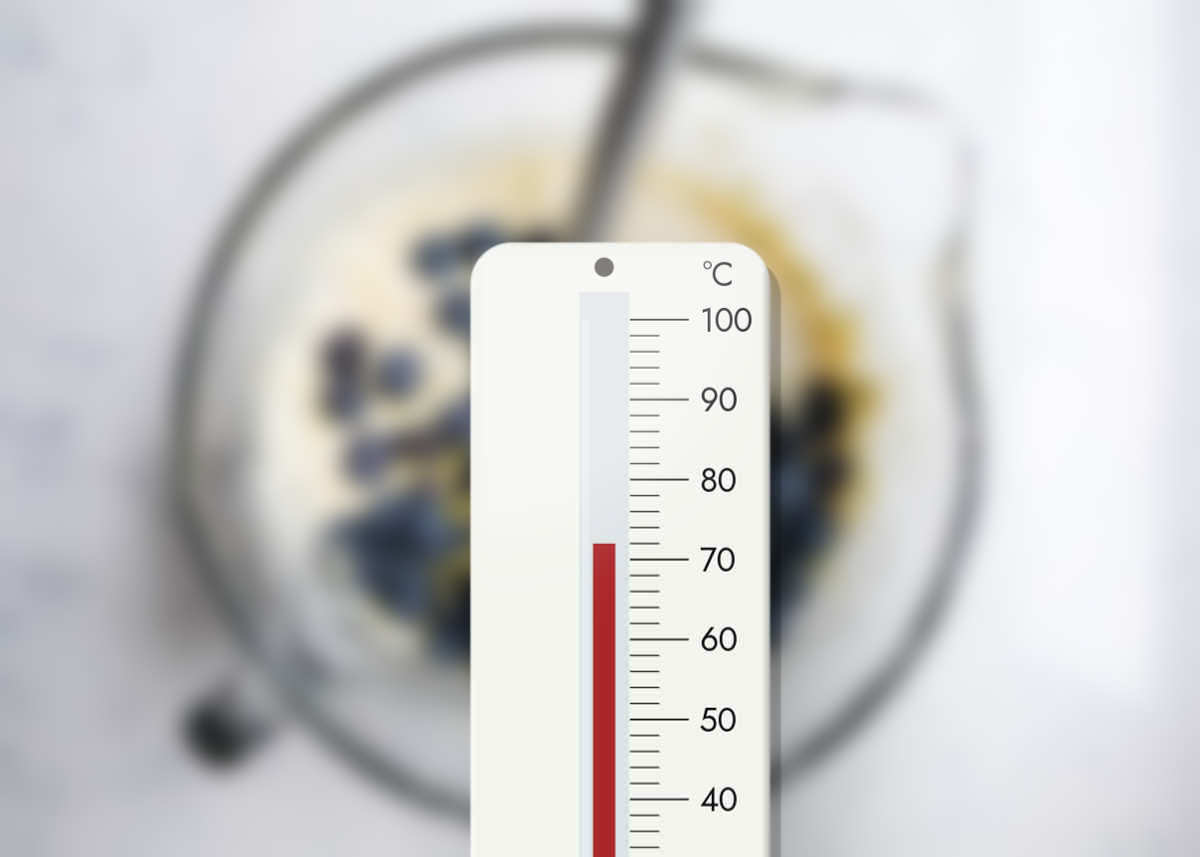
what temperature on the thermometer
72 °C
